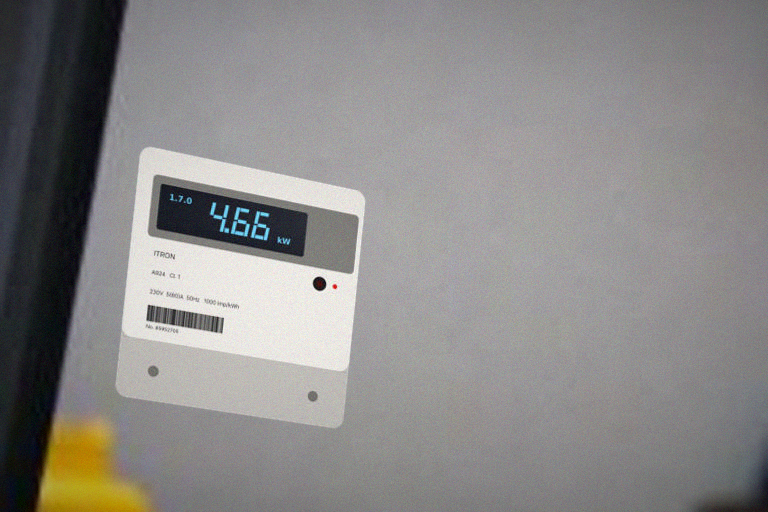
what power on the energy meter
4.66 kW
